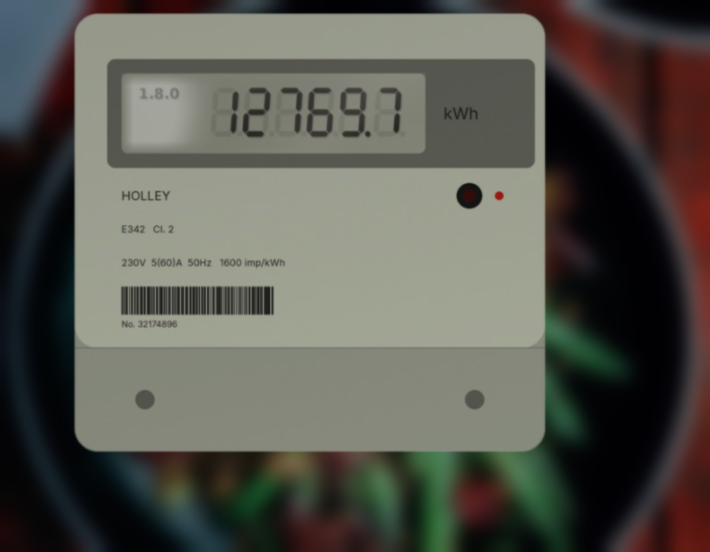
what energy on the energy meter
12769.7 kWh
